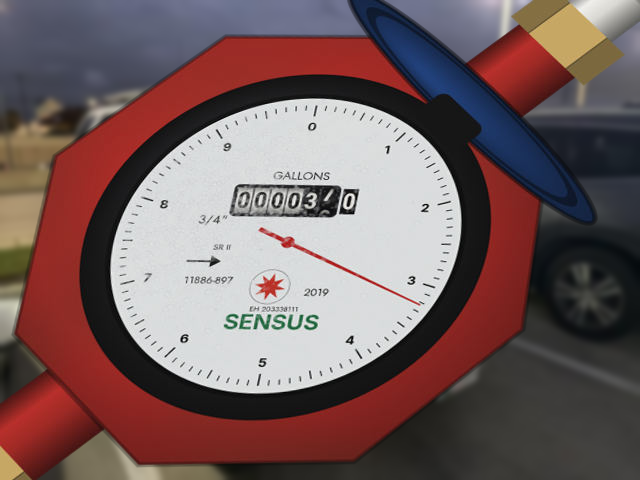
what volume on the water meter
373.2 gal
